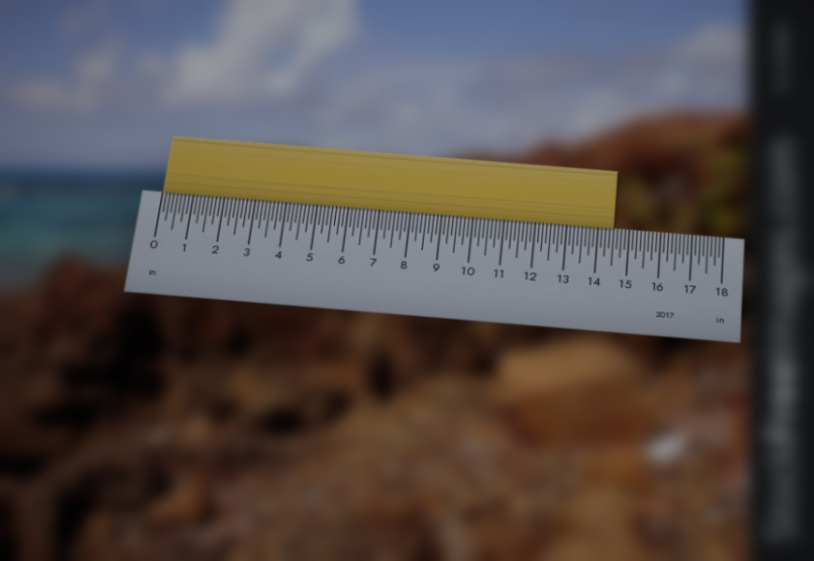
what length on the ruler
14.5 in
